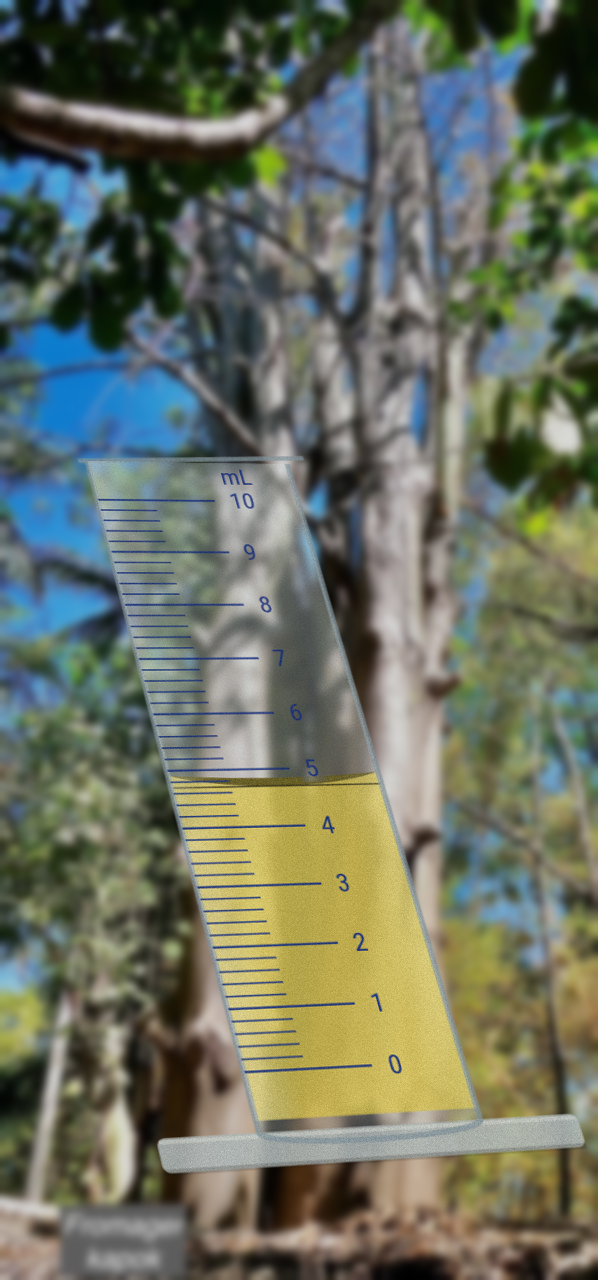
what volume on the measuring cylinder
4.7 mL
